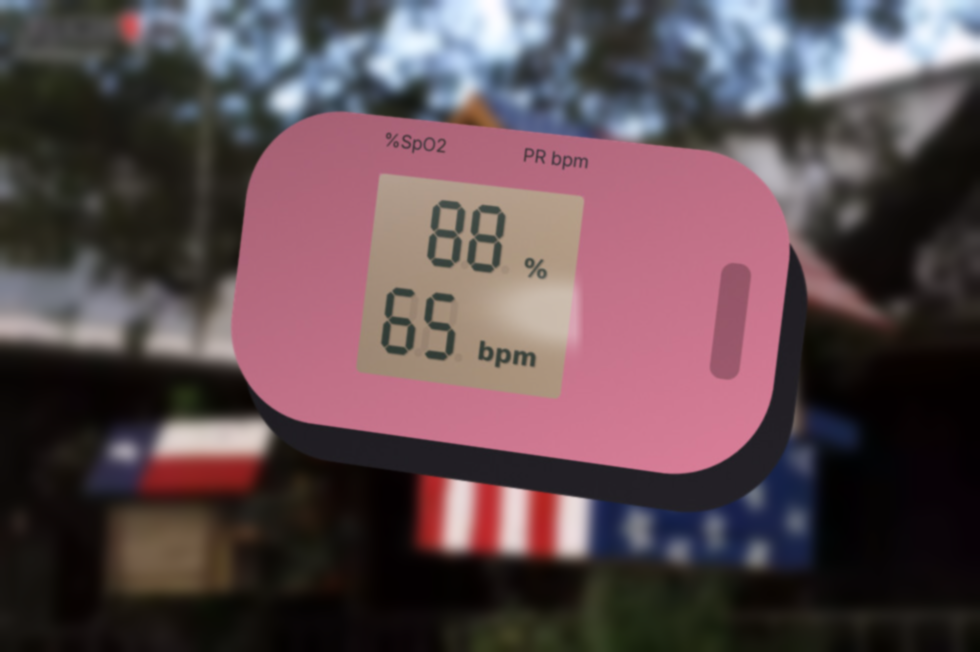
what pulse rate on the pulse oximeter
65 bpm
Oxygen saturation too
88 %
